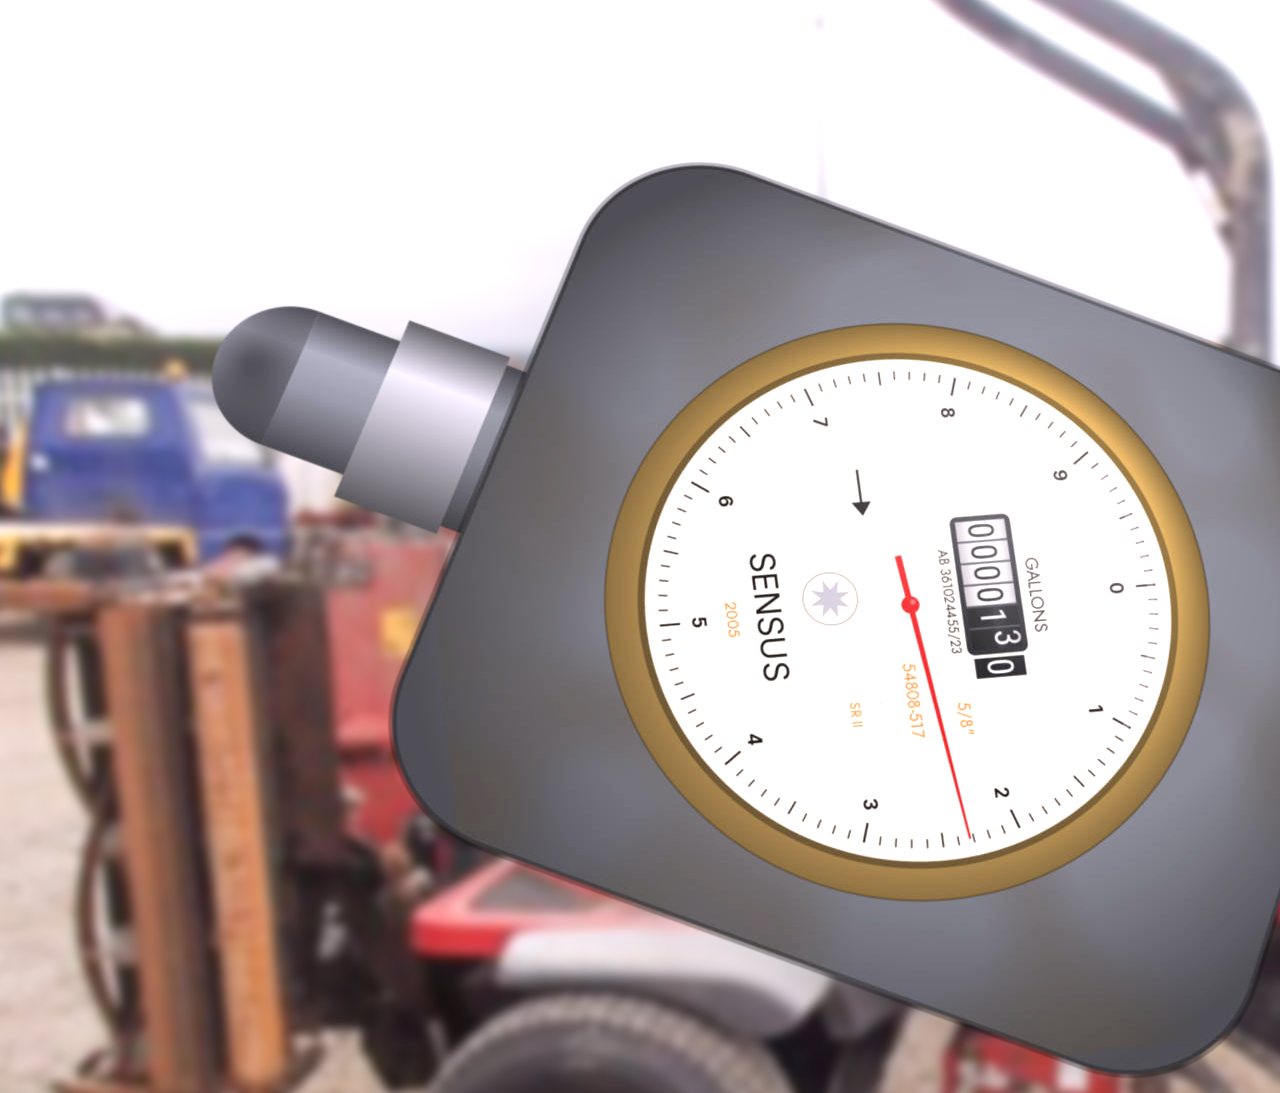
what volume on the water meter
132.3 gal
